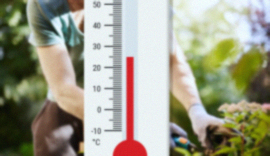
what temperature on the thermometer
25 °C
